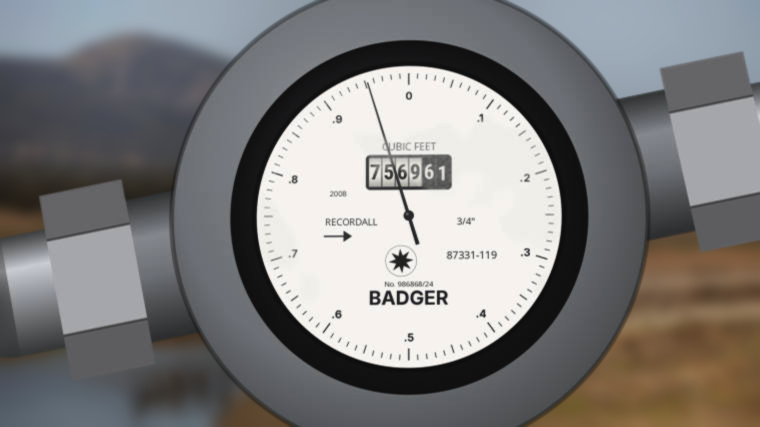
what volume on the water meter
756960.95 ft³
